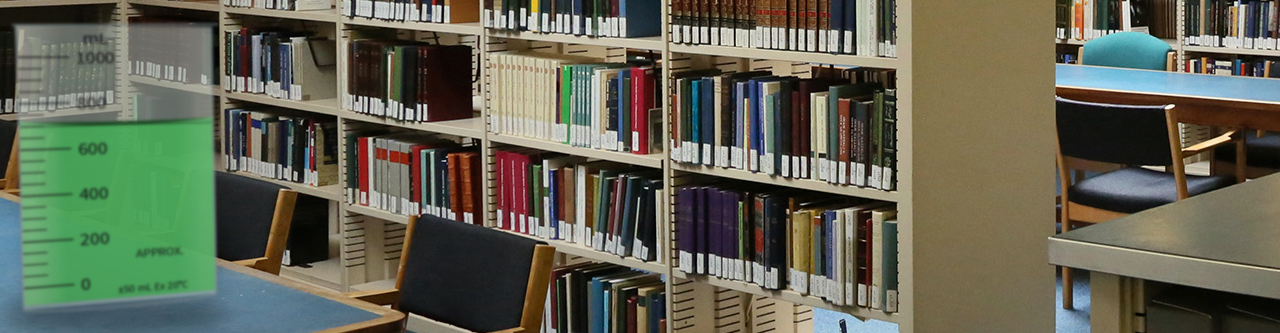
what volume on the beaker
700 mL
